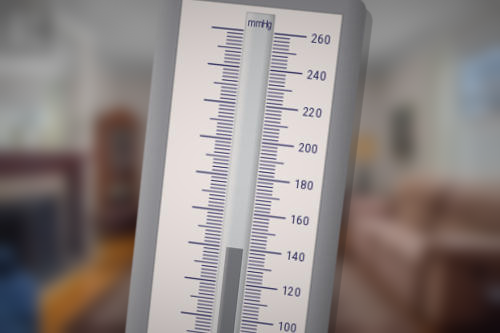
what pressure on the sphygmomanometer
140 mmHg
